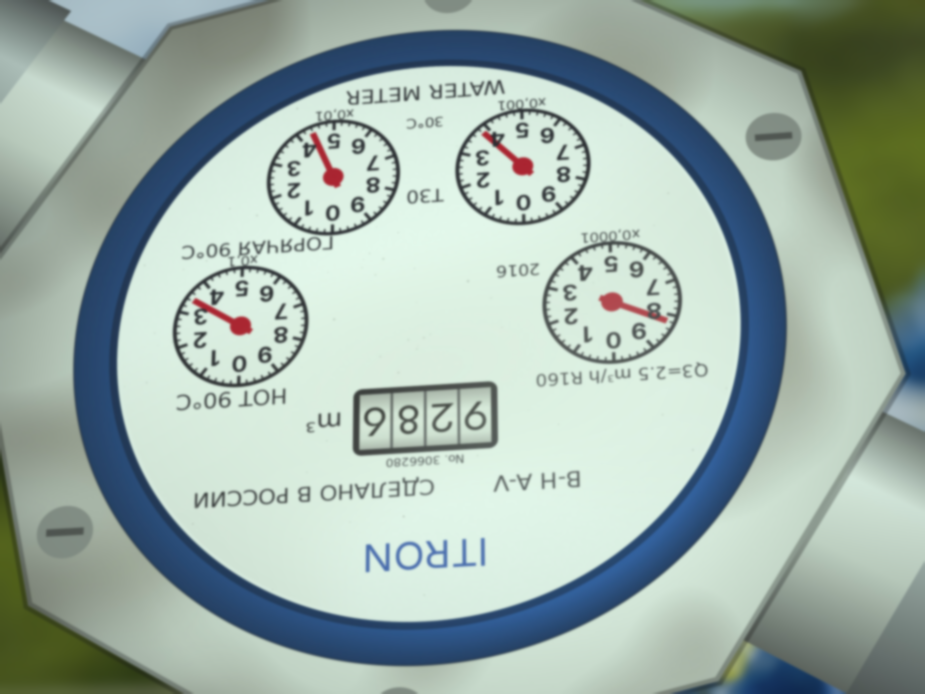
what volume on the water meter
9286.3438 m³
